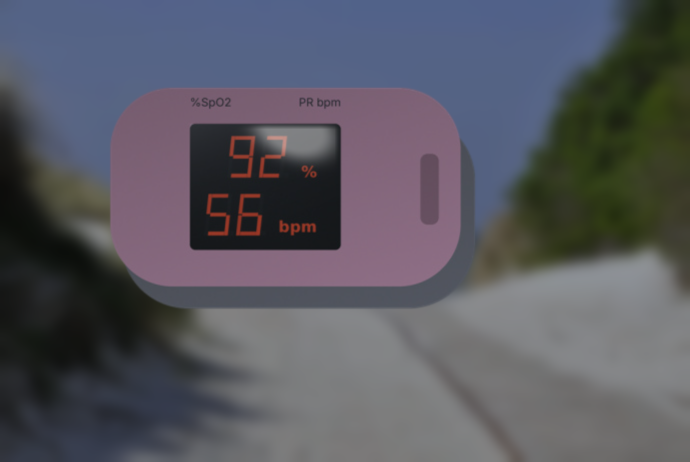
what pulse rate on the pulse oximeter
56 bpm
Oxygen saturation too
92 %
